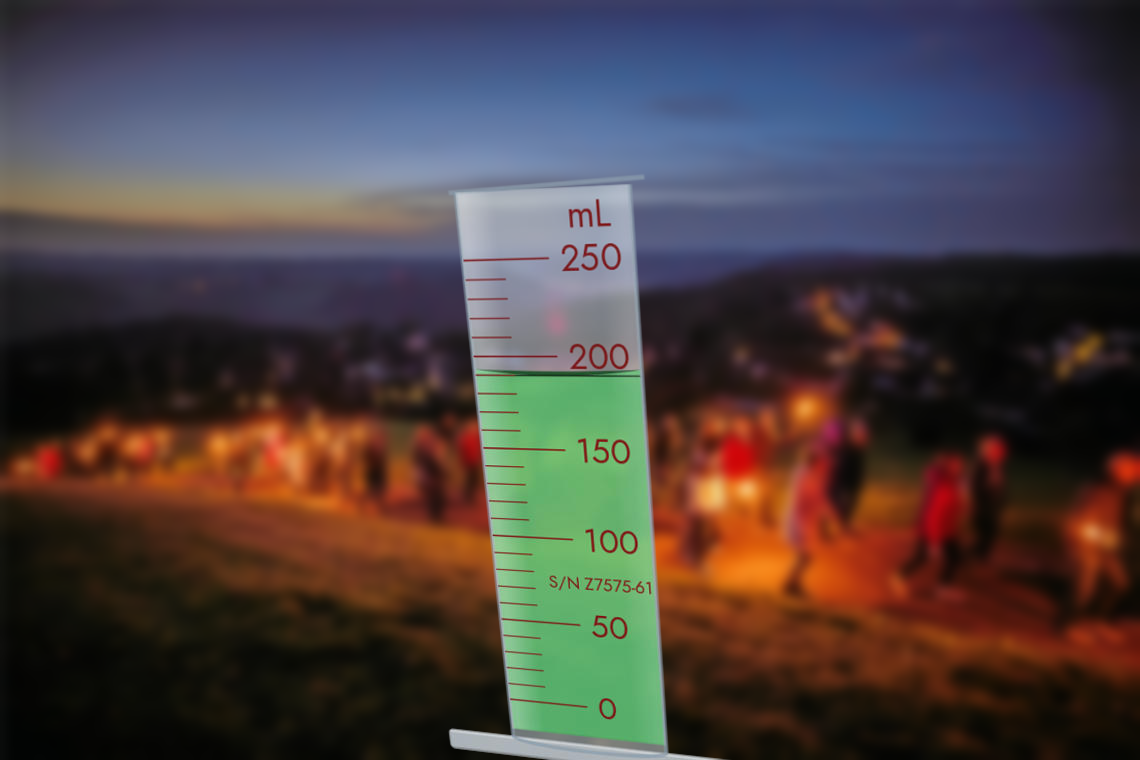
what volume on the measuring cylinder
190 mL
